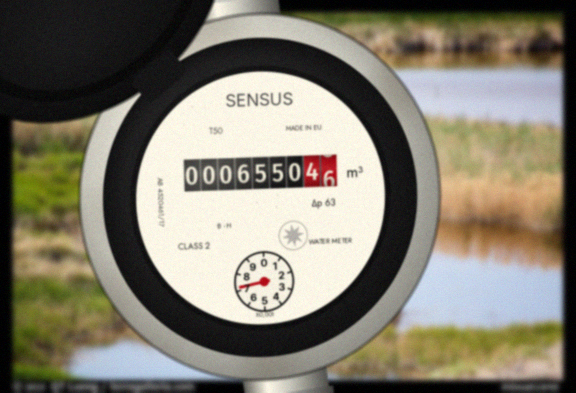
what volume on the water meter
6550.457 m³
